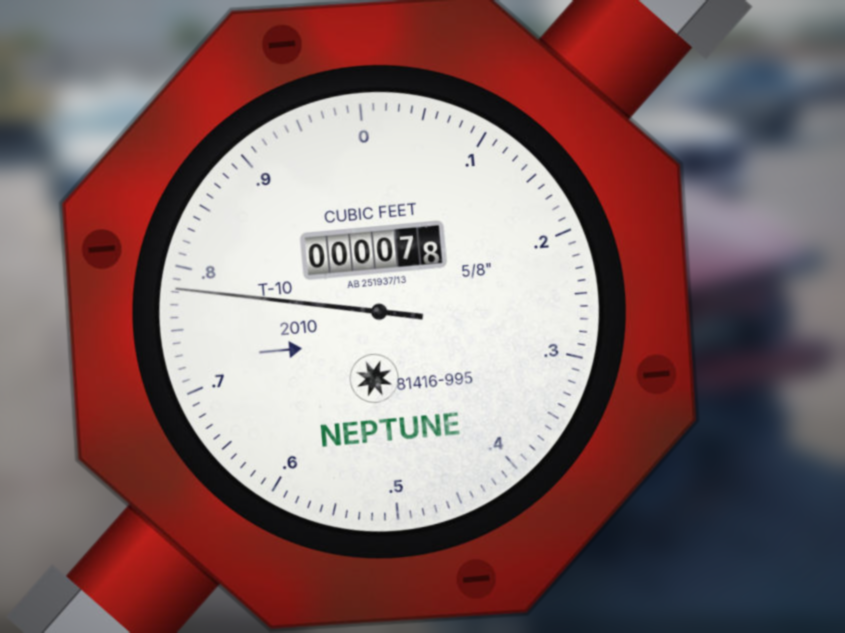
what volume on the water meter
77.78 ft³
